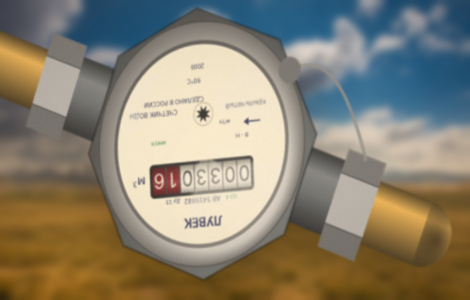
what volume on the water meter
330.16 m³
